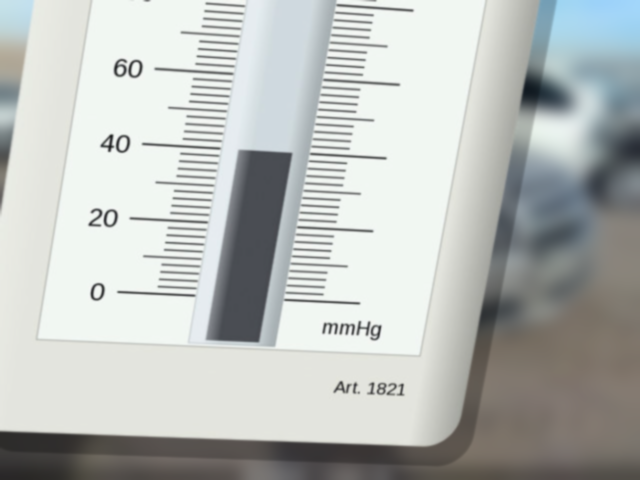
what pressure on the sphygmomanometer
40 mmHg
